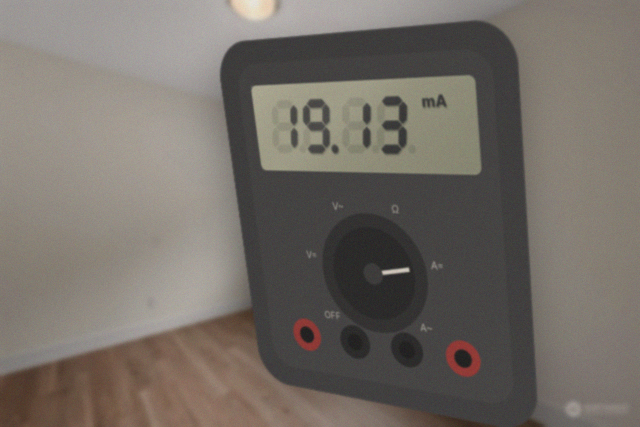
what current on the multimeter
19.13 mA
